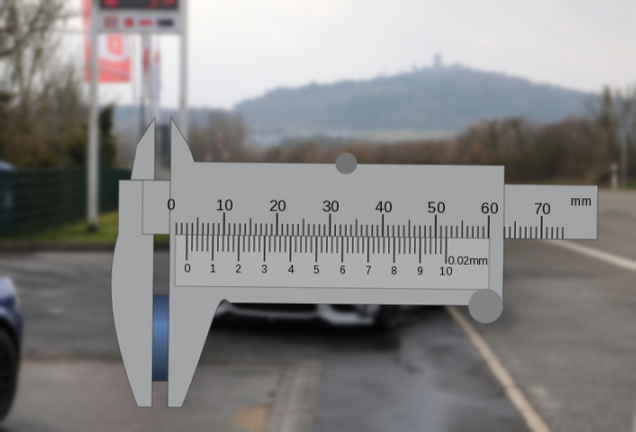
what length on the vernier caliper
3.0 mm
